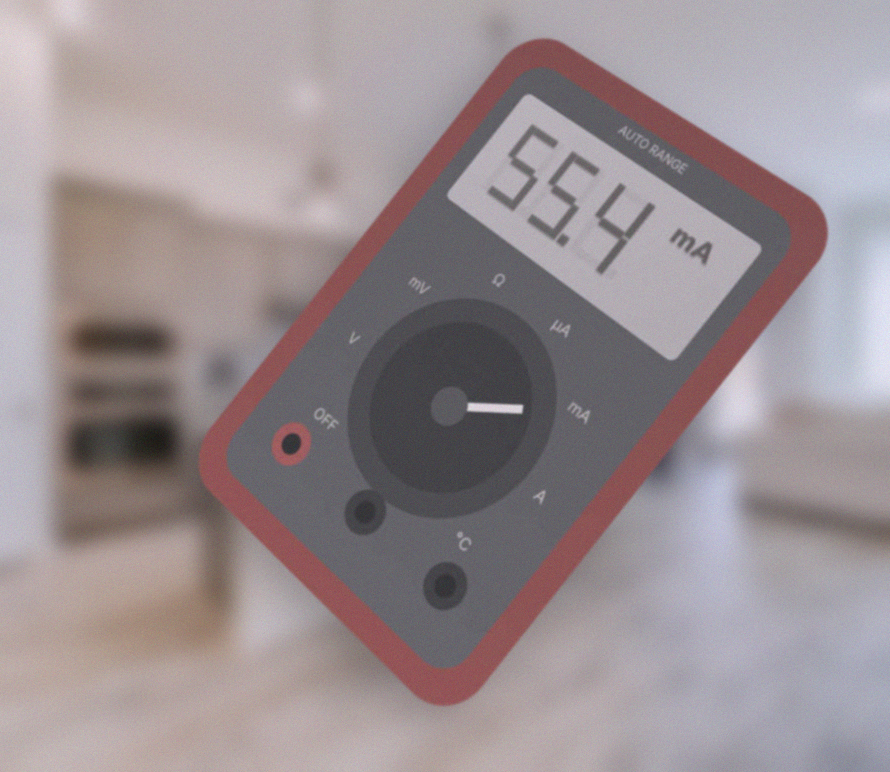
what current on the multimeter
55.4 mA
